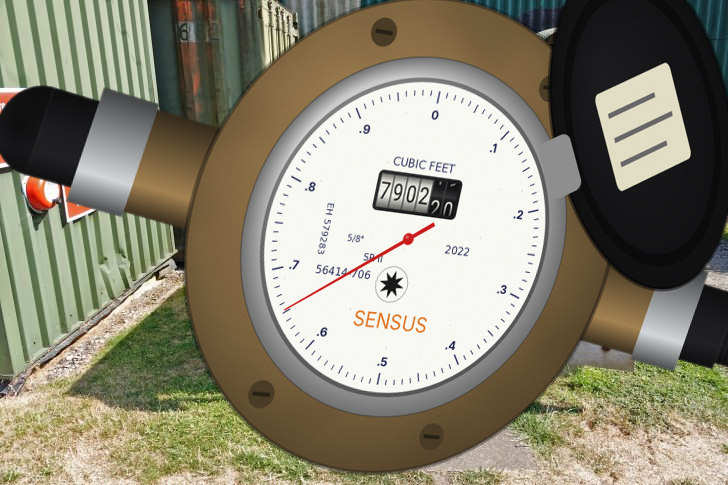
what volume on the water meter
790219.65 ft³
